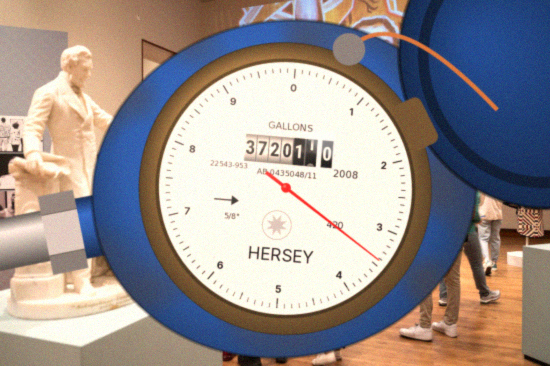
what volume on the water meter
3720113.4 gal
